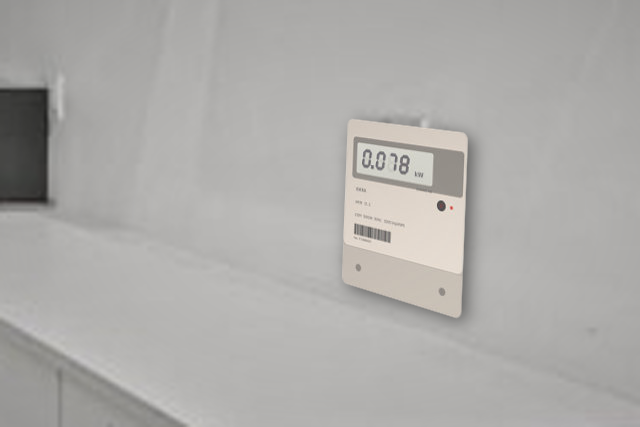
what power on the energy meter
0.078 kW
